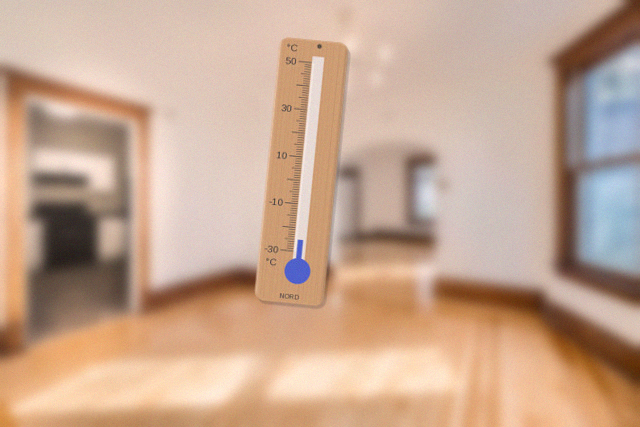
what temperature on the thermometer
-25 °C
